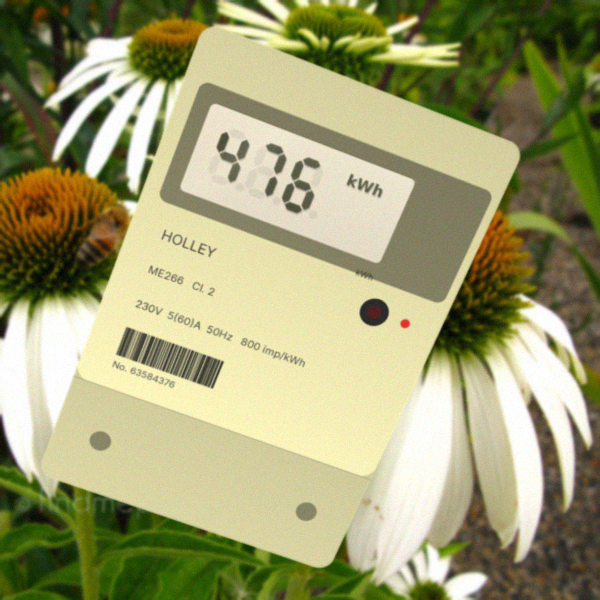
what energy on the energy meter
476 kWh
